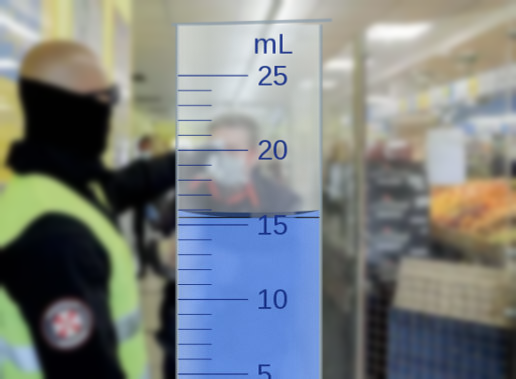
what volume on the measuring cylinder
15.5 mL
